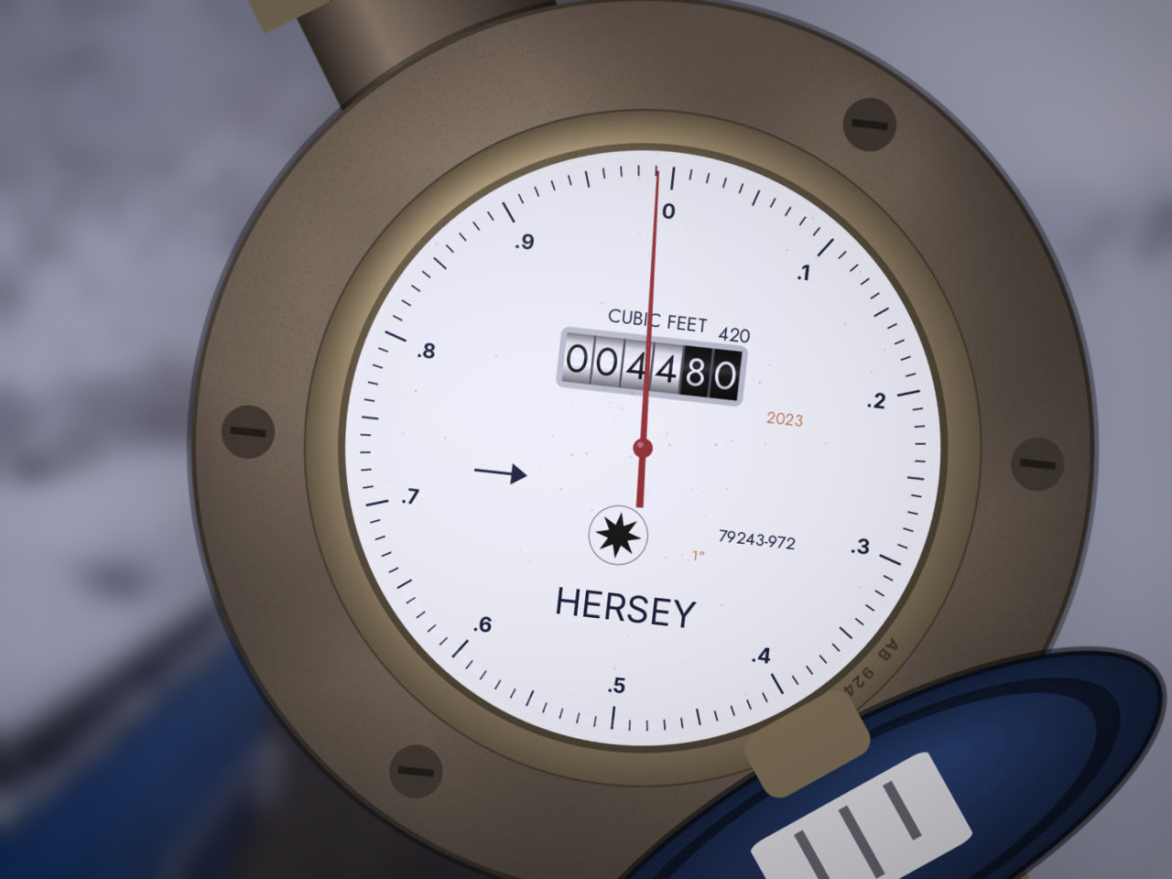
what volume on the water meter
4479.99 ft³
